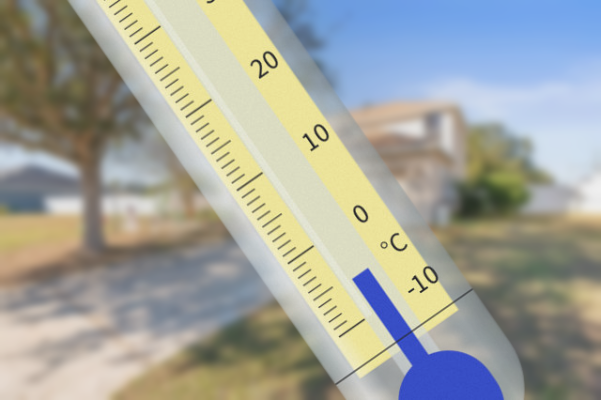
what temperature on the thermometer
-5.5 °C
